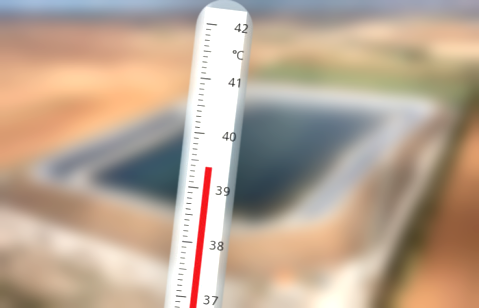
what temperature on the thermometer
39.4 °C
